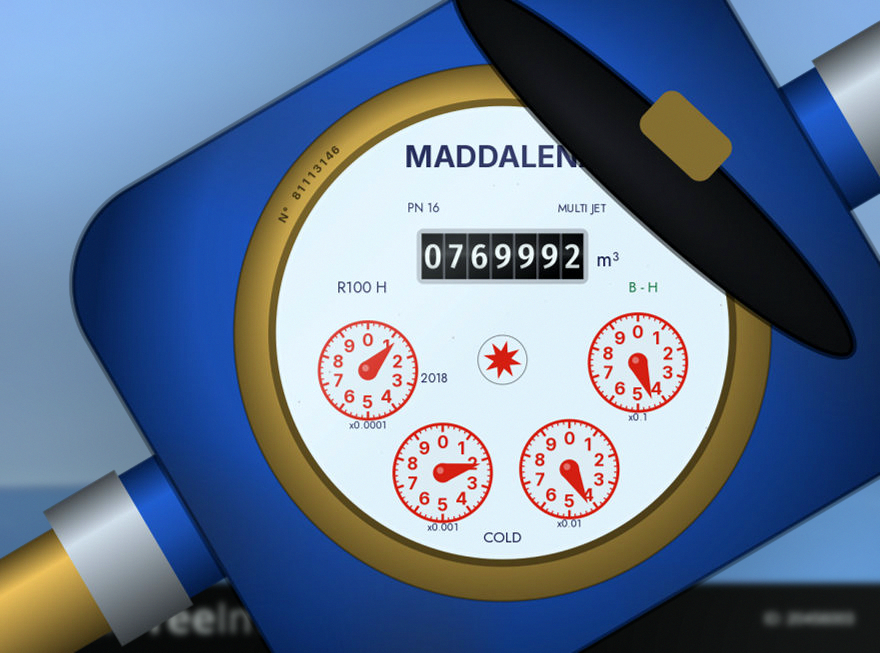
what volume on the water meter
769992.4421 m³
